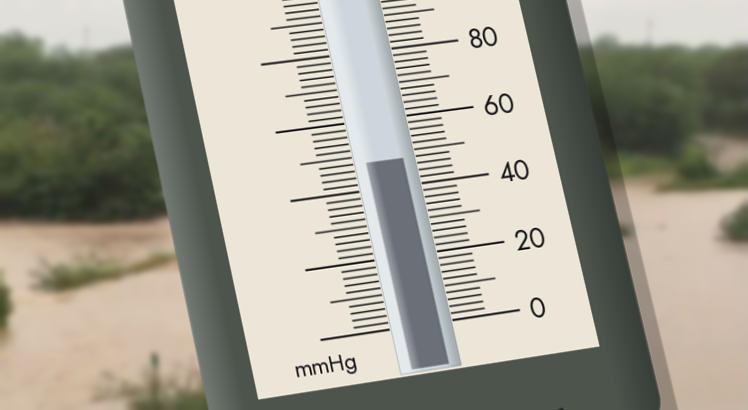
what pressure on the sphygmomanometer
48 mmHg
